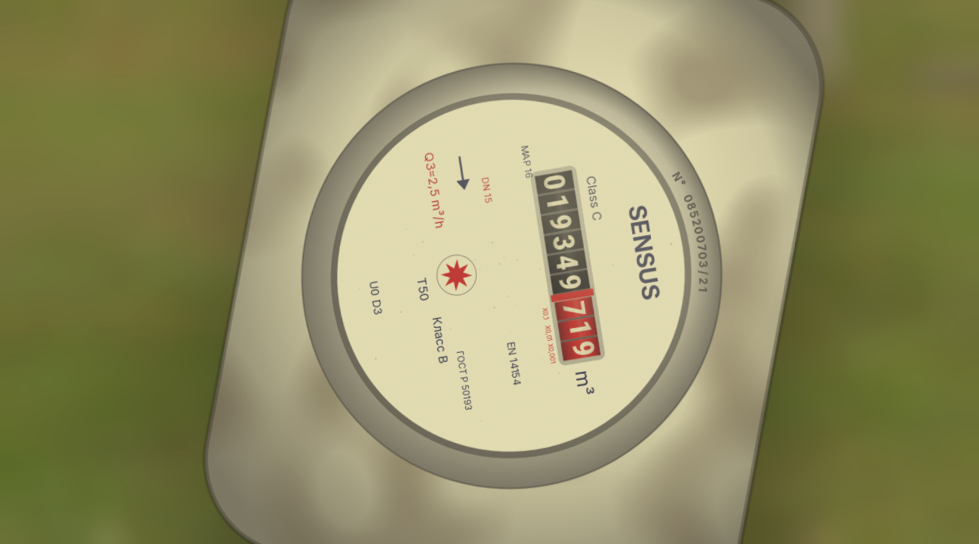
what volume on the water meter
19349.719 m³
